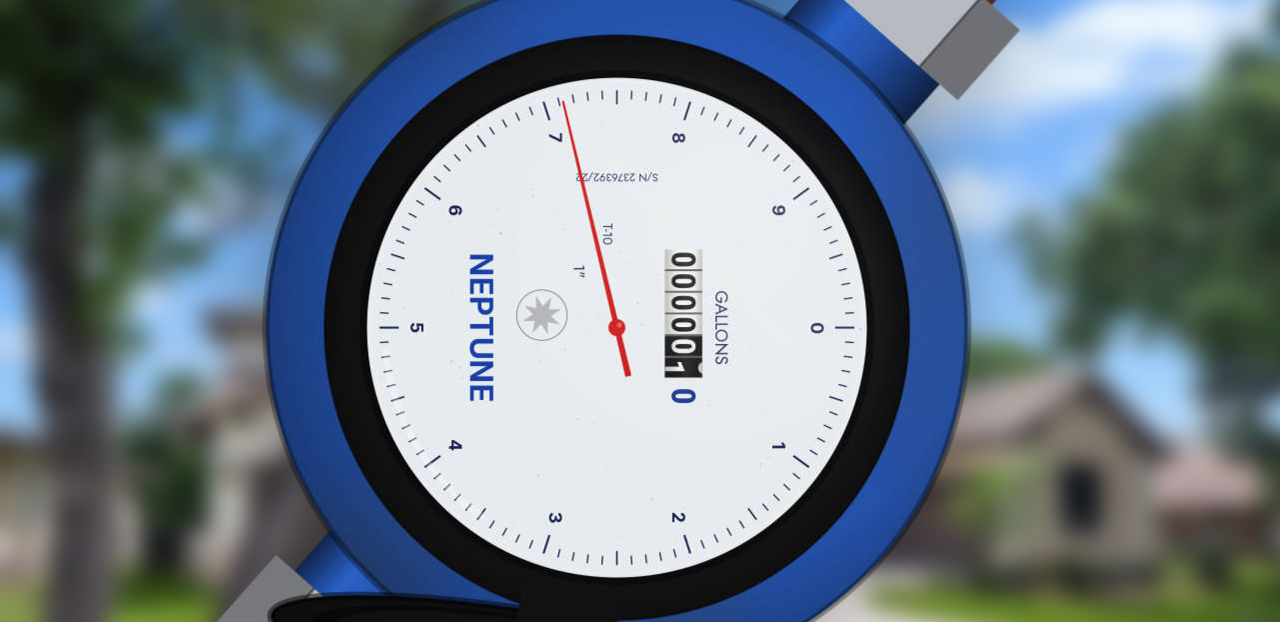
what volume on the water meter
7.1 gal
